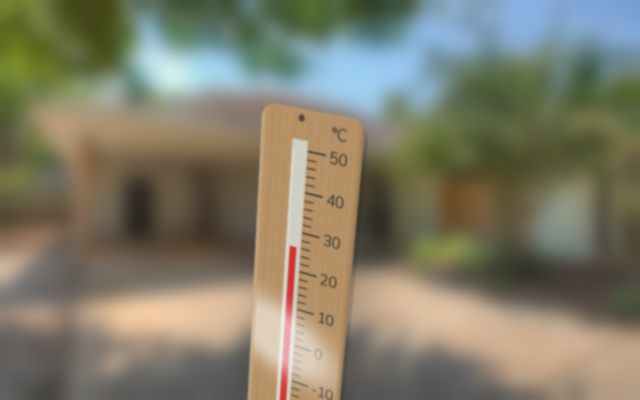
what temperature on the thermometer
26 °C
